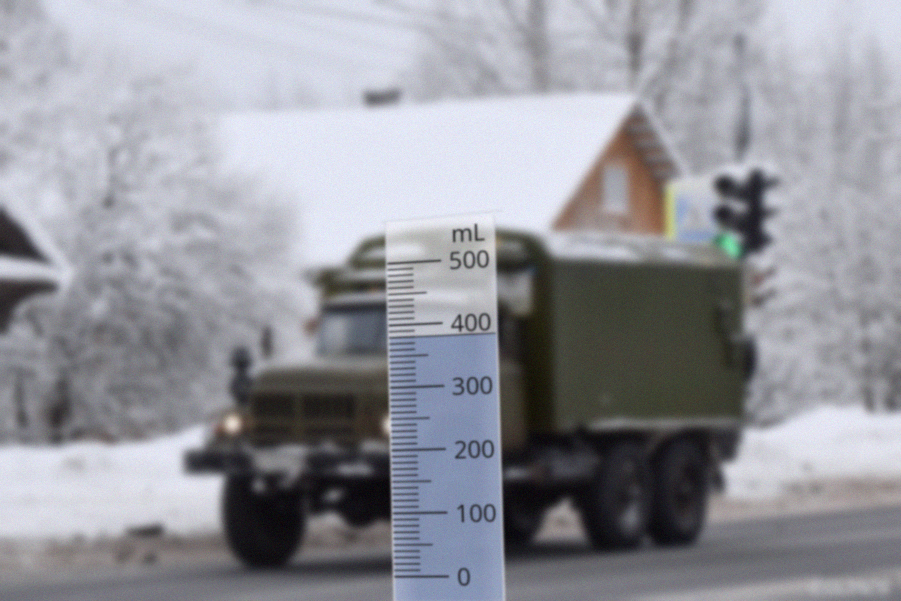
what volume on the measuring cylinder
380 mL
